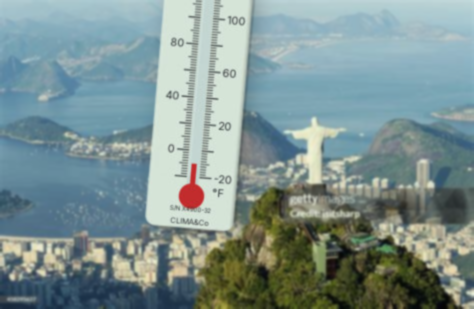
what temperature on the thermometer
-10 °F
